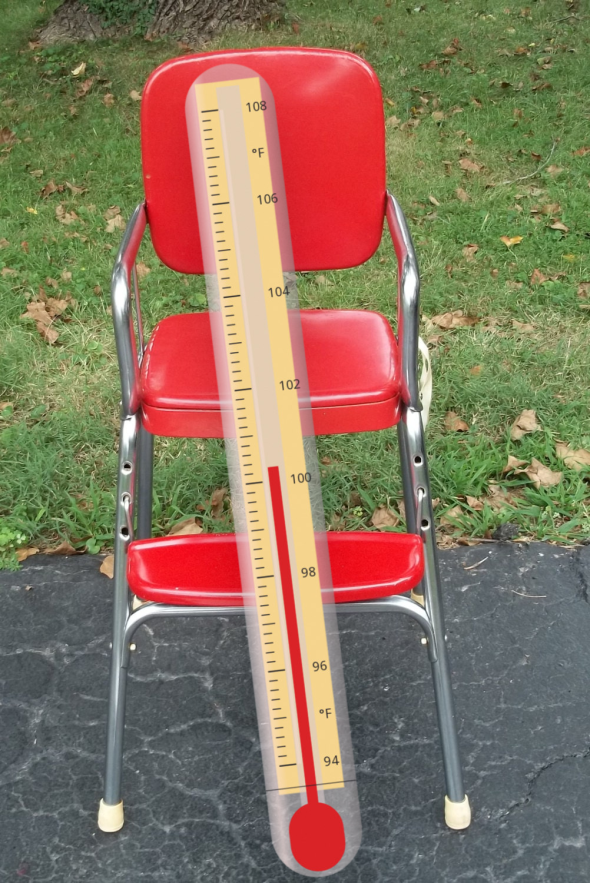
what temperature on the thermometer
100.3 °F
